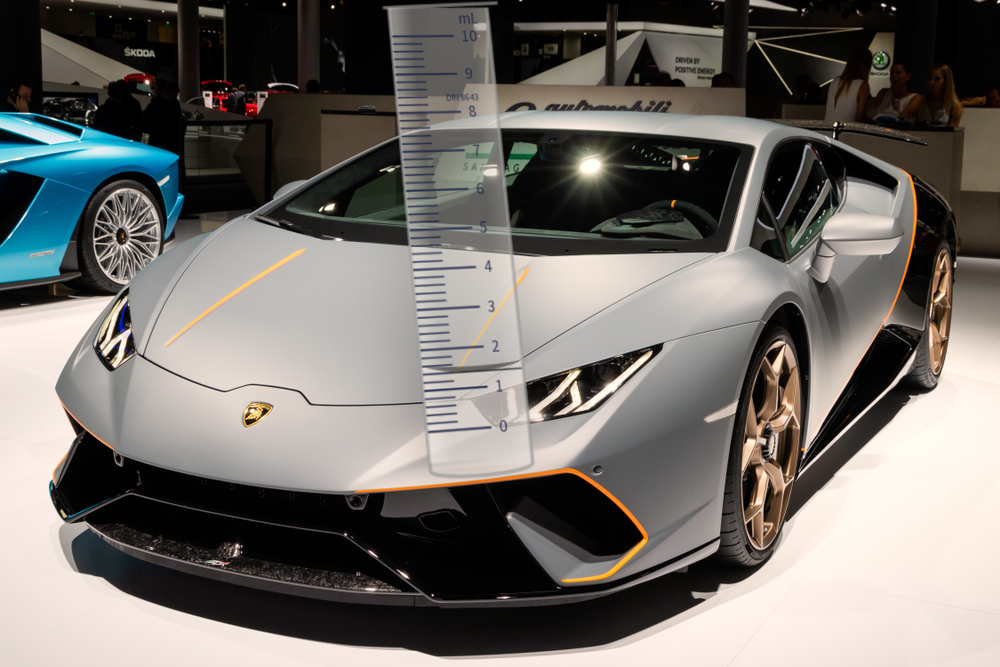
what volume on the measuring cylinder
1.4 mL
